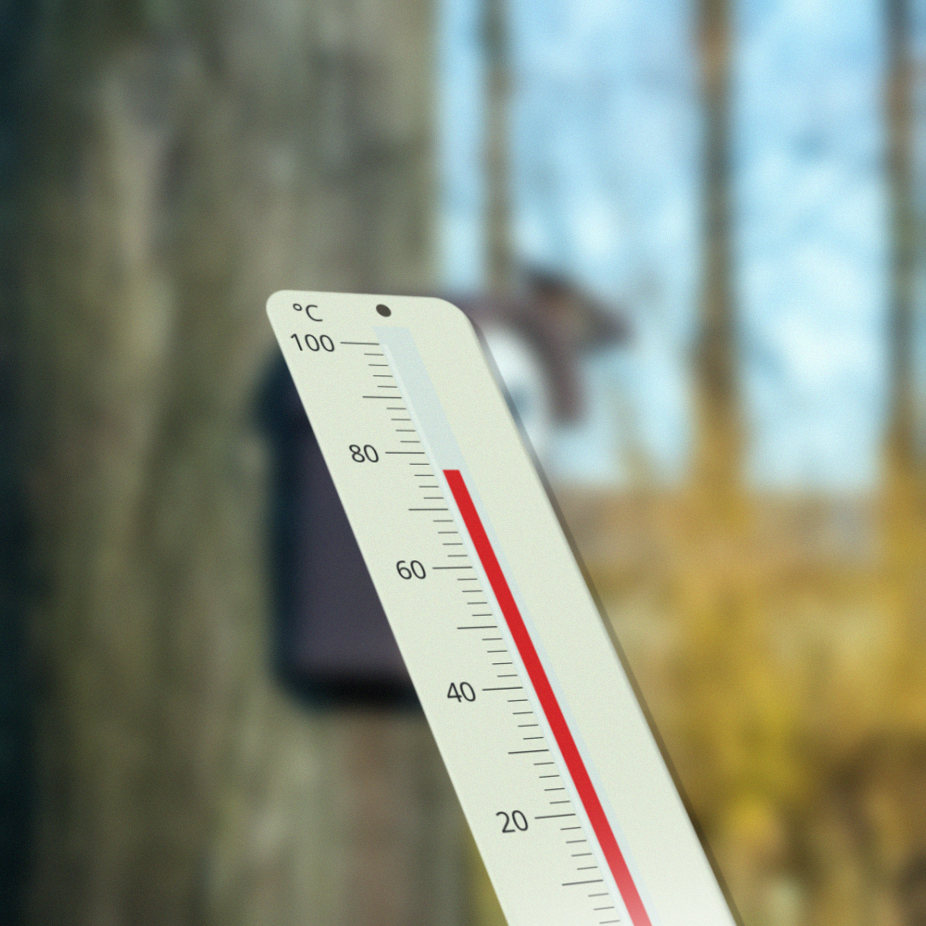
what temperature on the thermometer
77 °C
